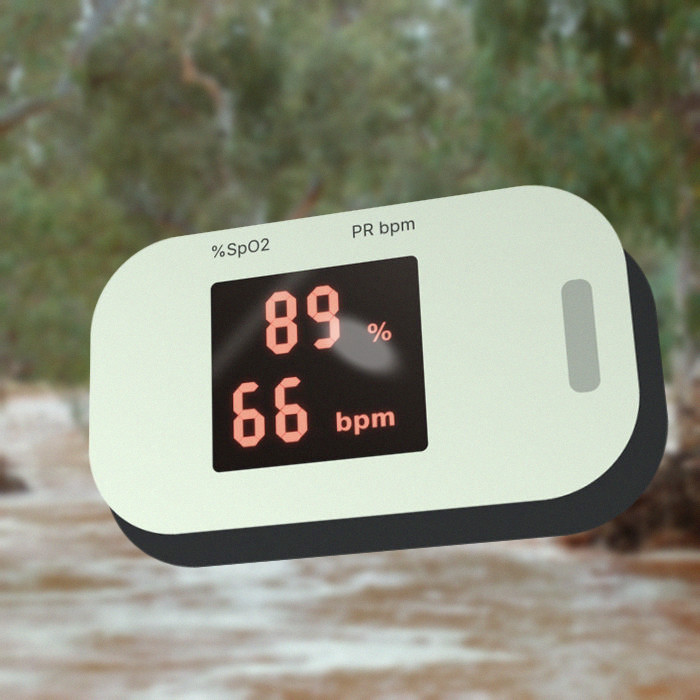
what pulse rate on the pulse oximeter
66 bpm
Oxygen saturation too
89 %
